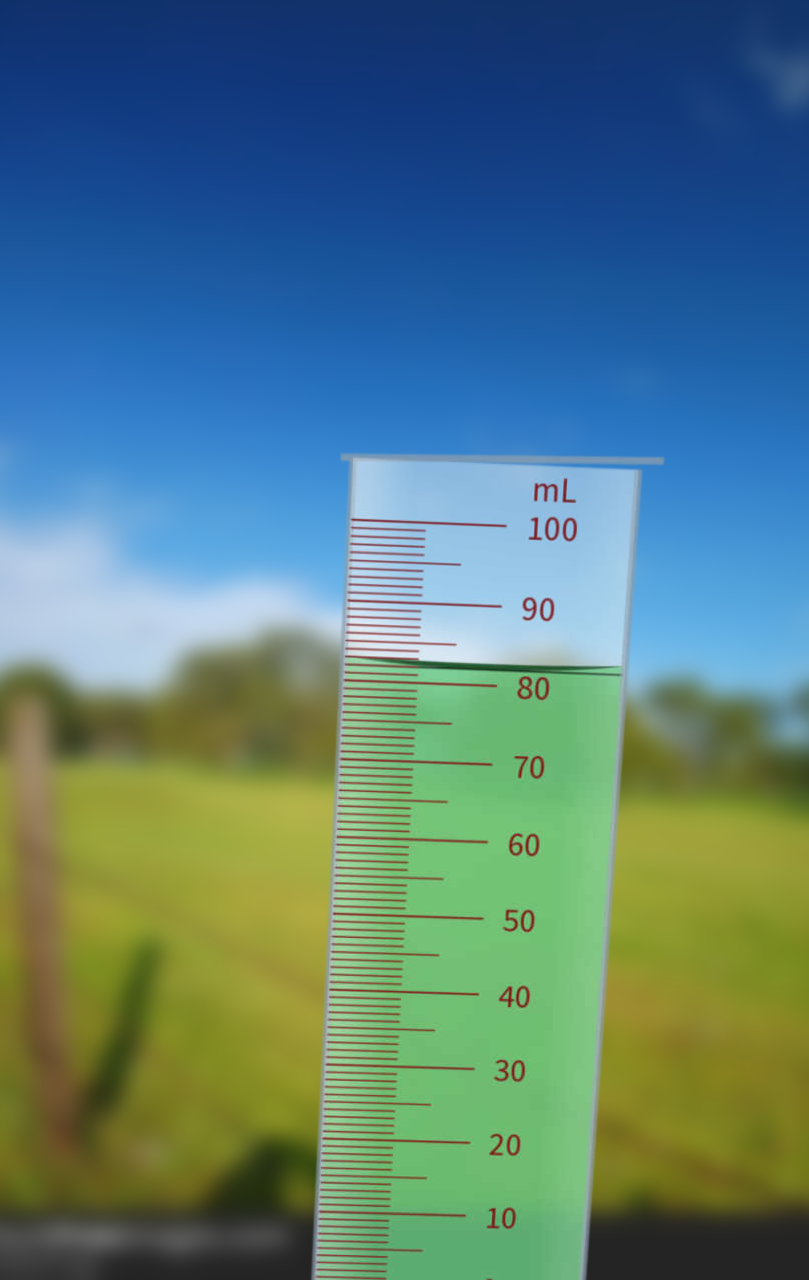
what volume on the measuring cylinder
82 mL
